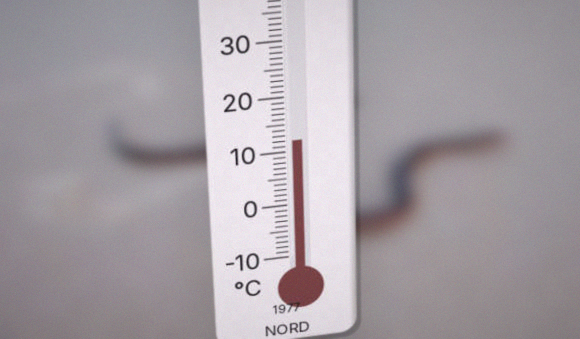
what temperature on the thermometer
12 °C
